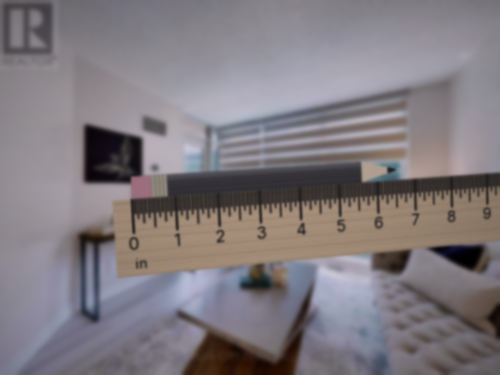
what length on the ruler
6.5 in
